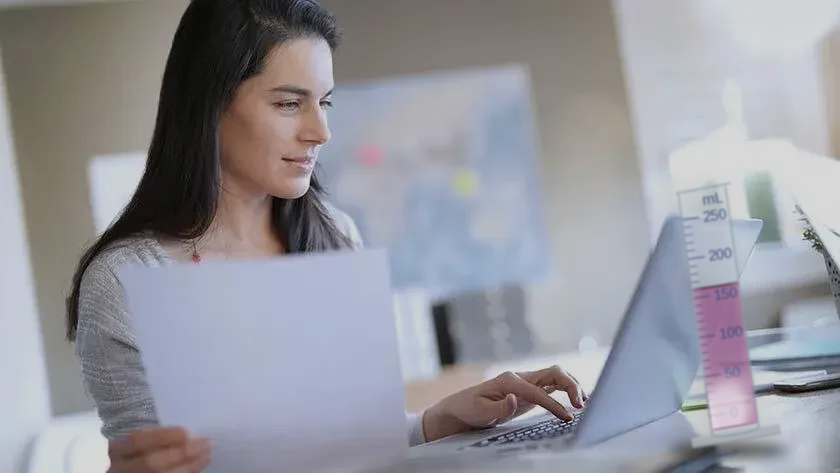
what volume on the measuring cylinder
160 mL
